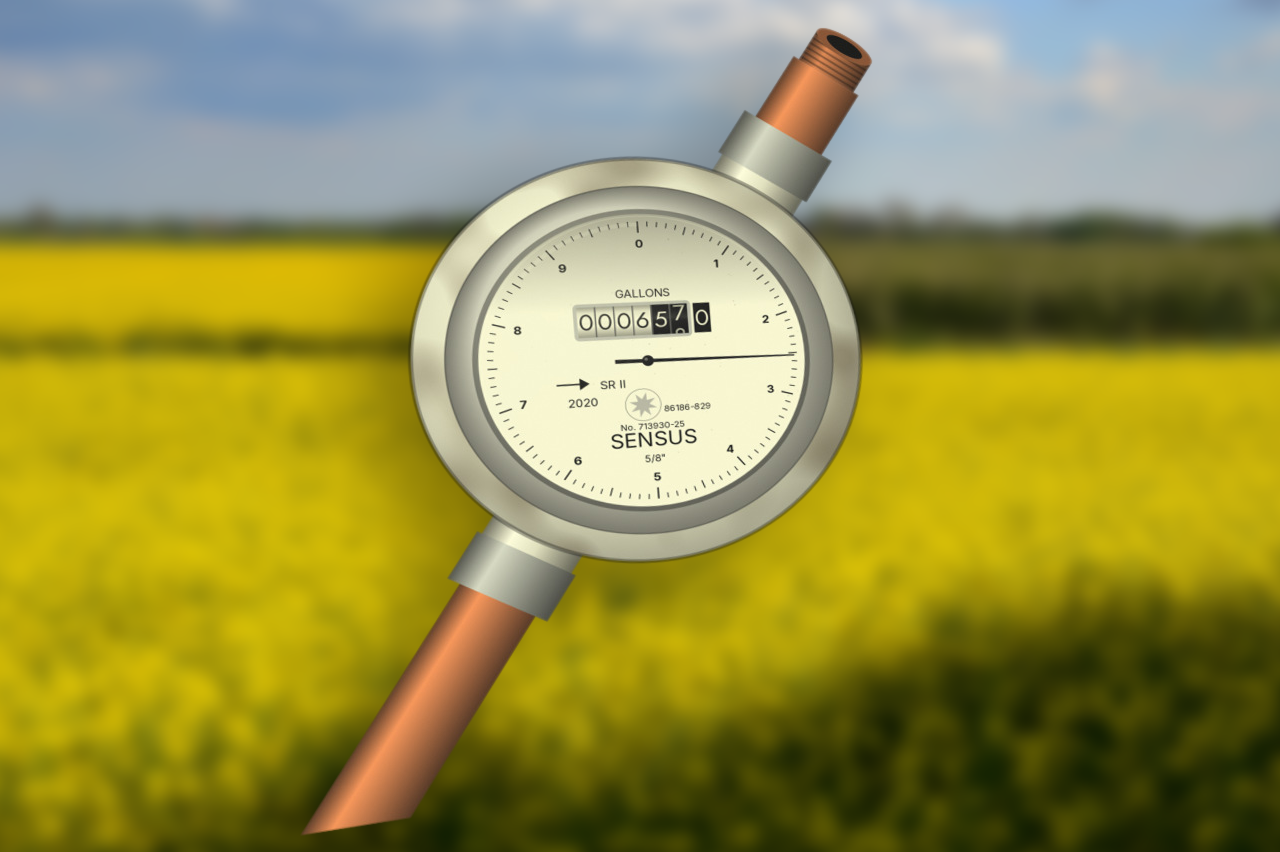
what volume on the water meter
6572.5 gal
